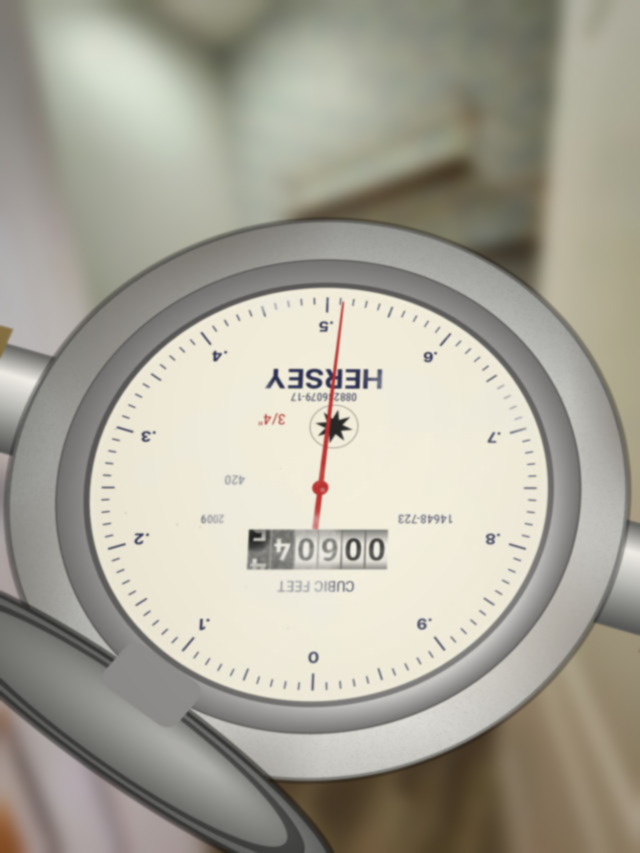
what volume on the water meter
6044.51 ft³
